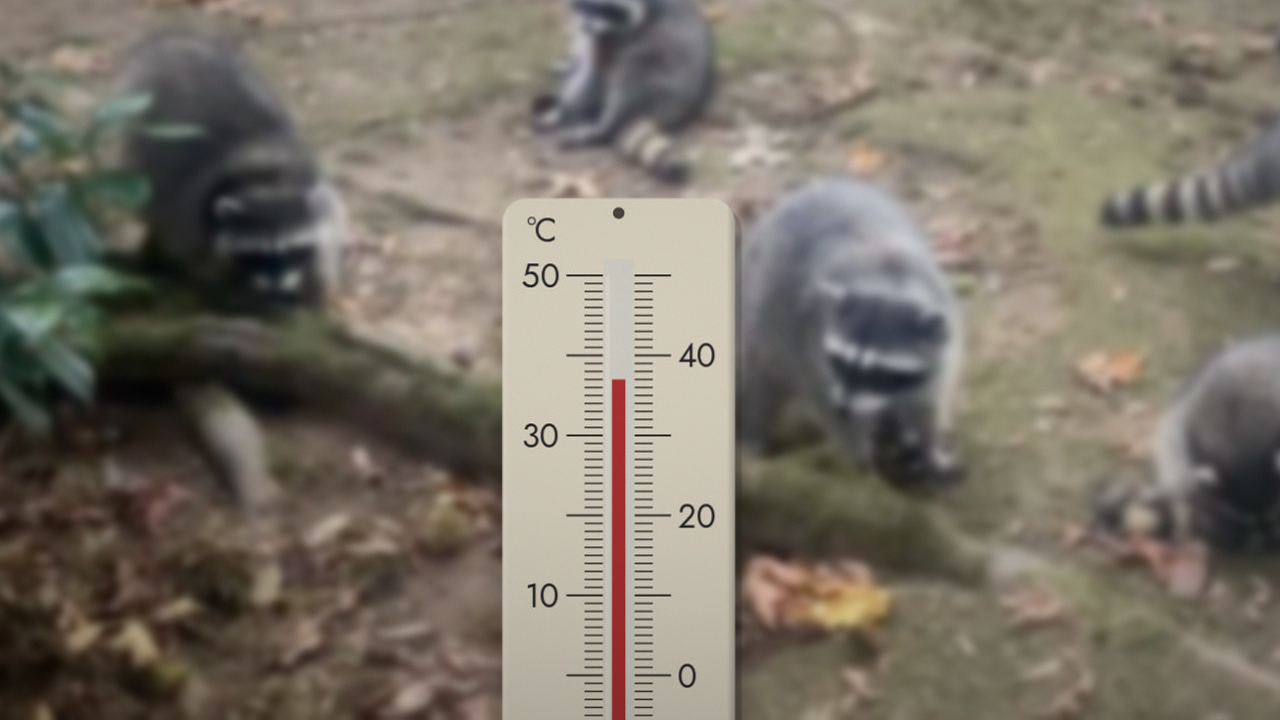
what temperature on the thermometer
37 °C
